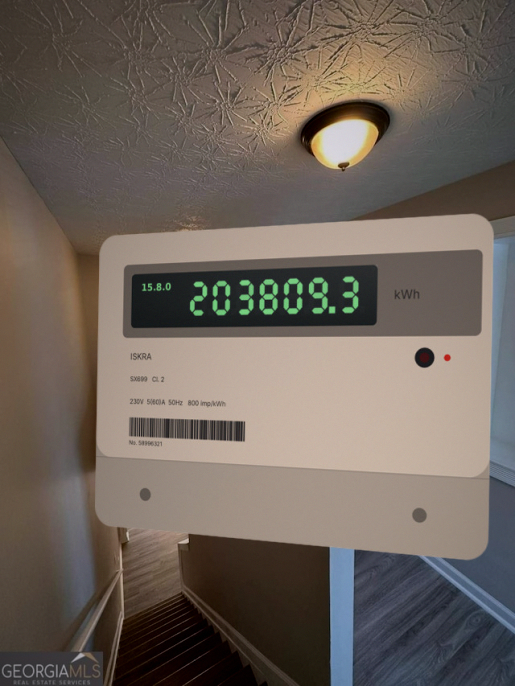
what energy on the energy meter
203809.3 kWh
